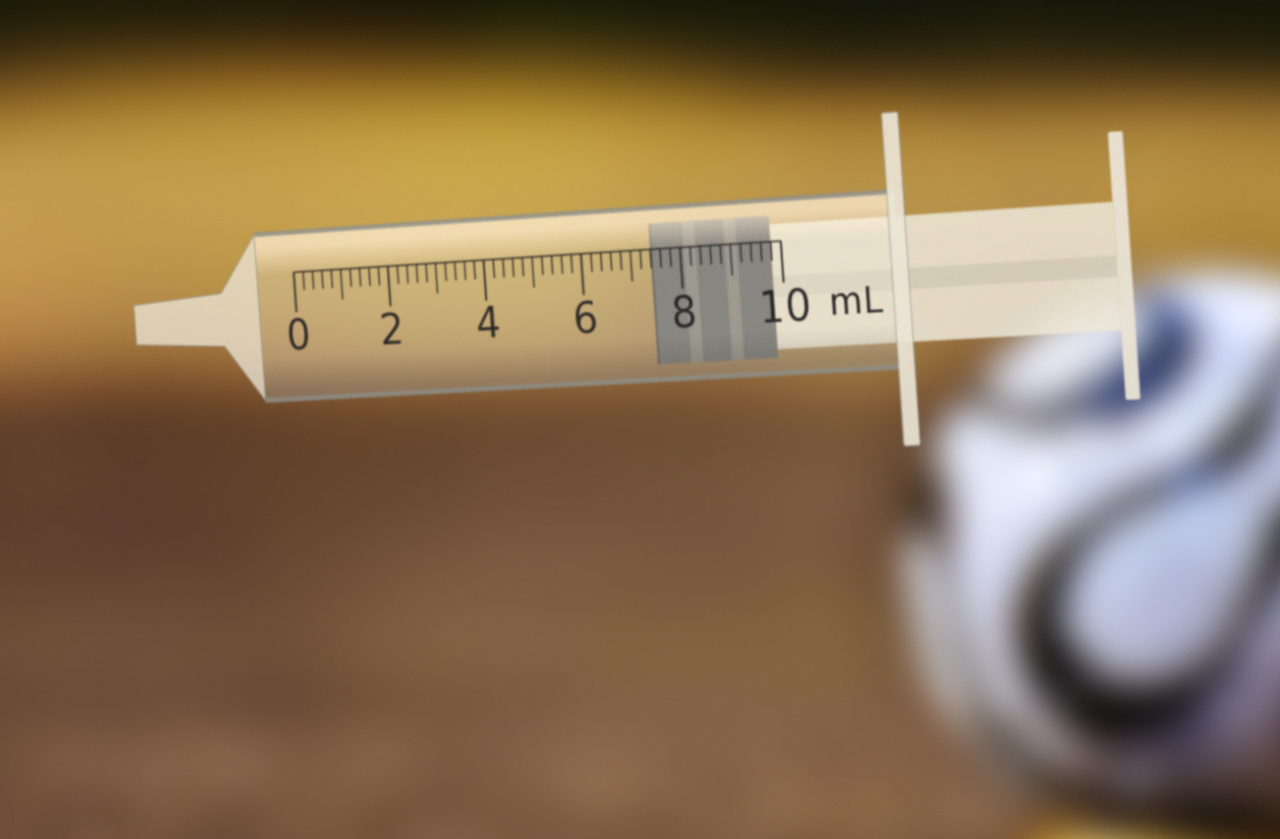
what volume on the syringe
7.4 mL
